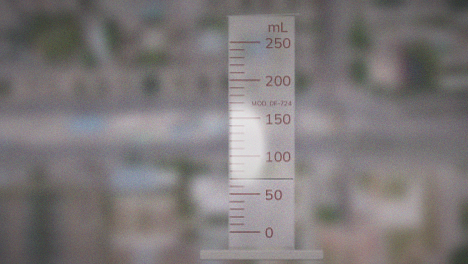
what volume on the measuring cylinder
70 mL
